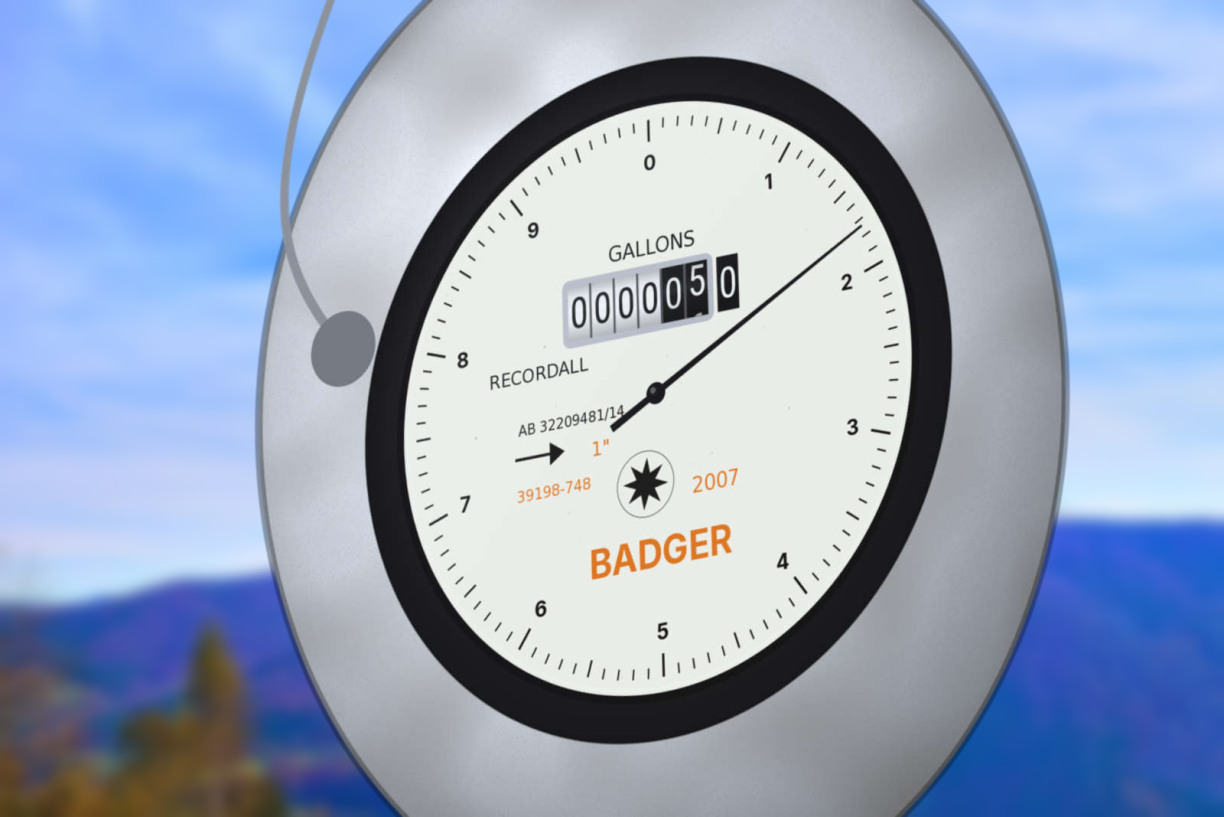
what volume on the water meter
51.7 gal
